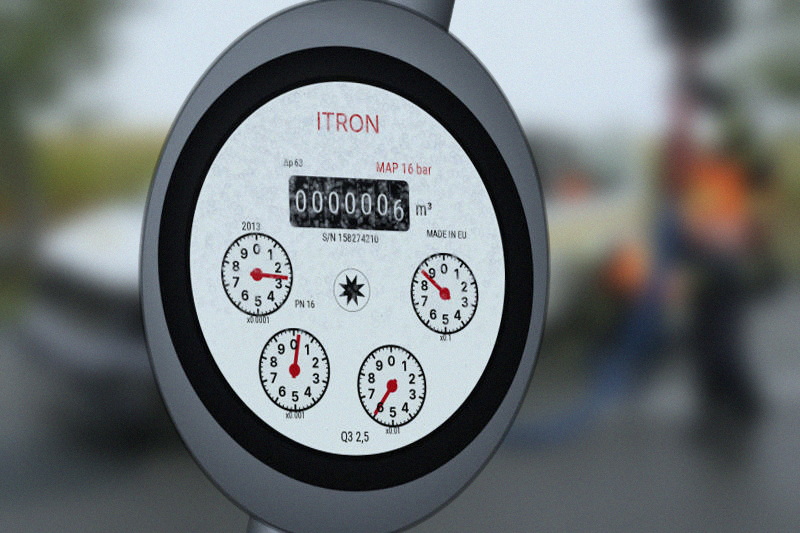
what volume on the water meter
5.8602 m³
